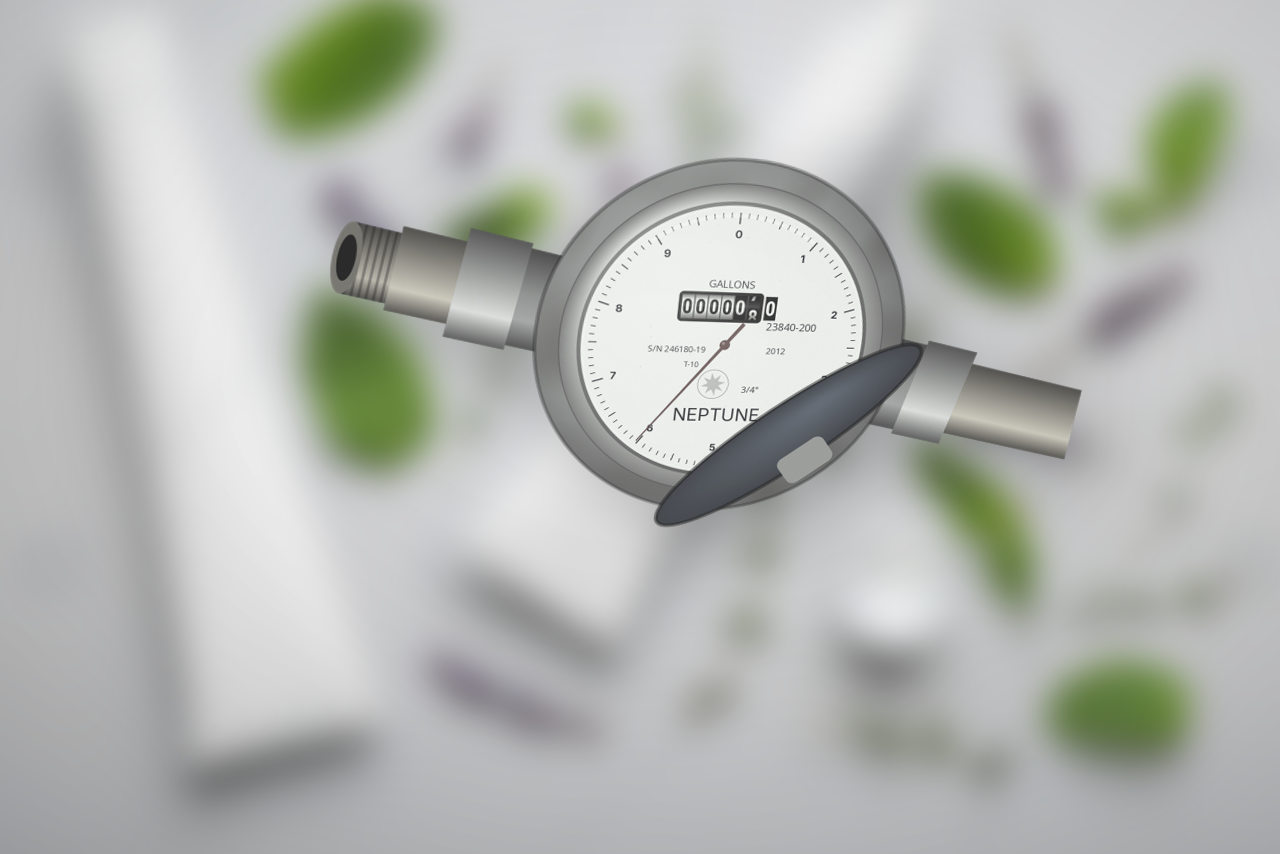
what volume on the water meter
76.0 gal
